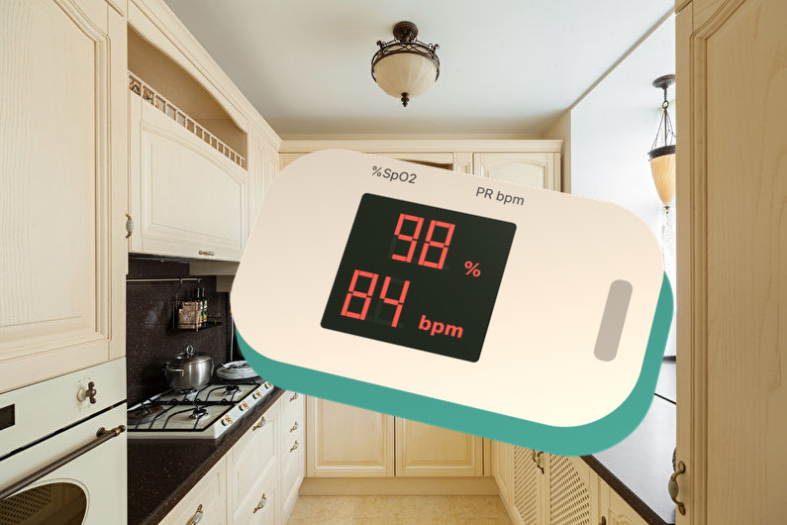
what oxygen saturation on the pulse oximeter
98 %
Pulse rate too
84 bpm
